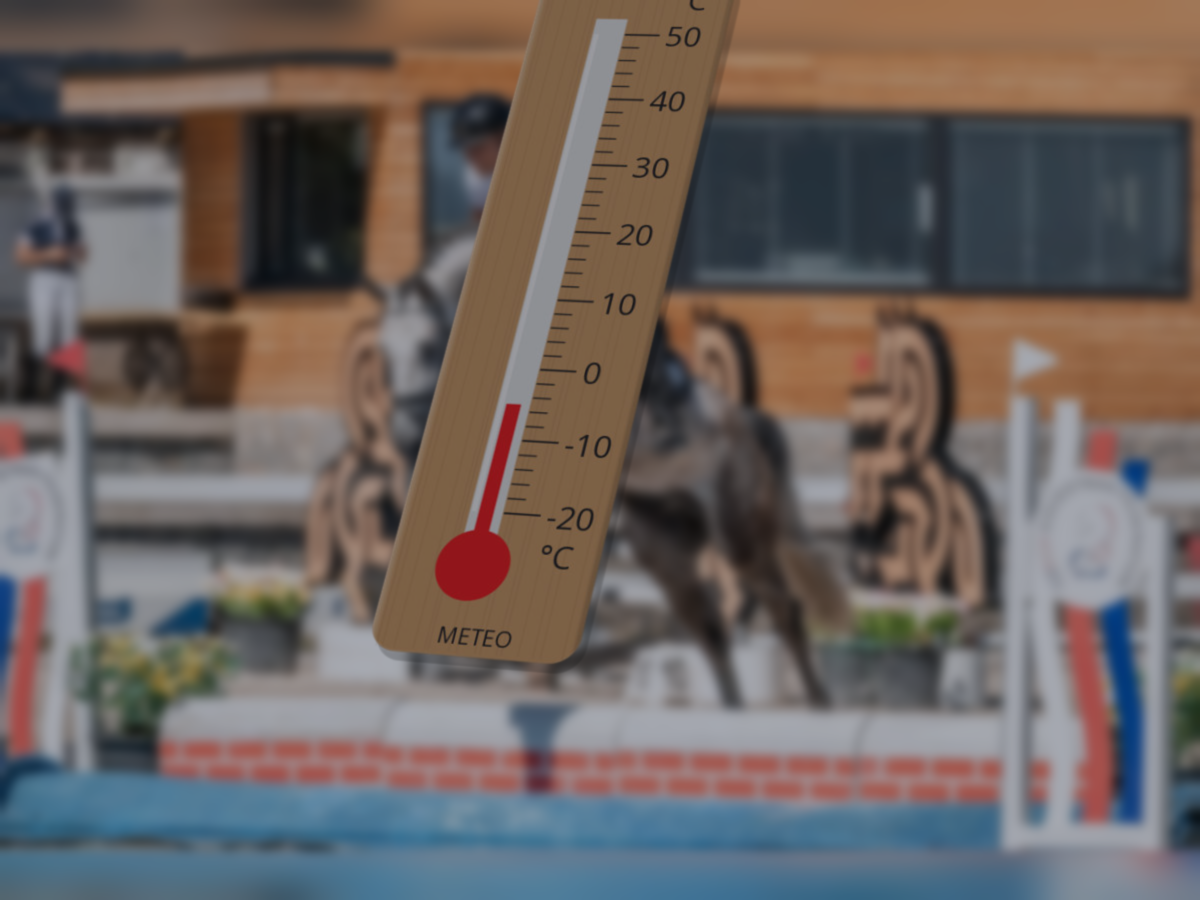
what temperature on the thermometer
-5 °C
